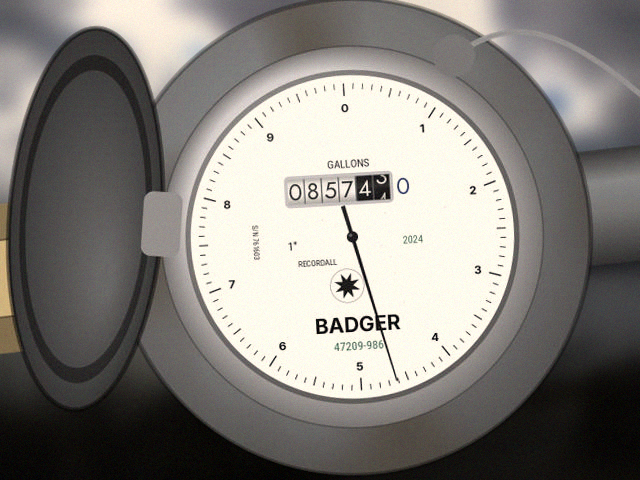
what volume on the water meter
857434.6 gal
